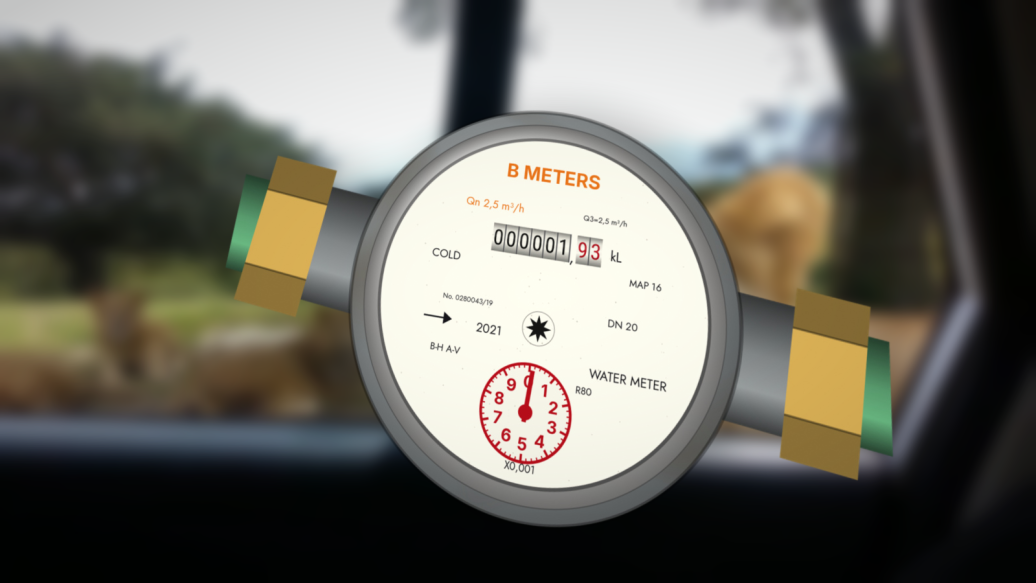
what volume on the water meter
1.930 kL
